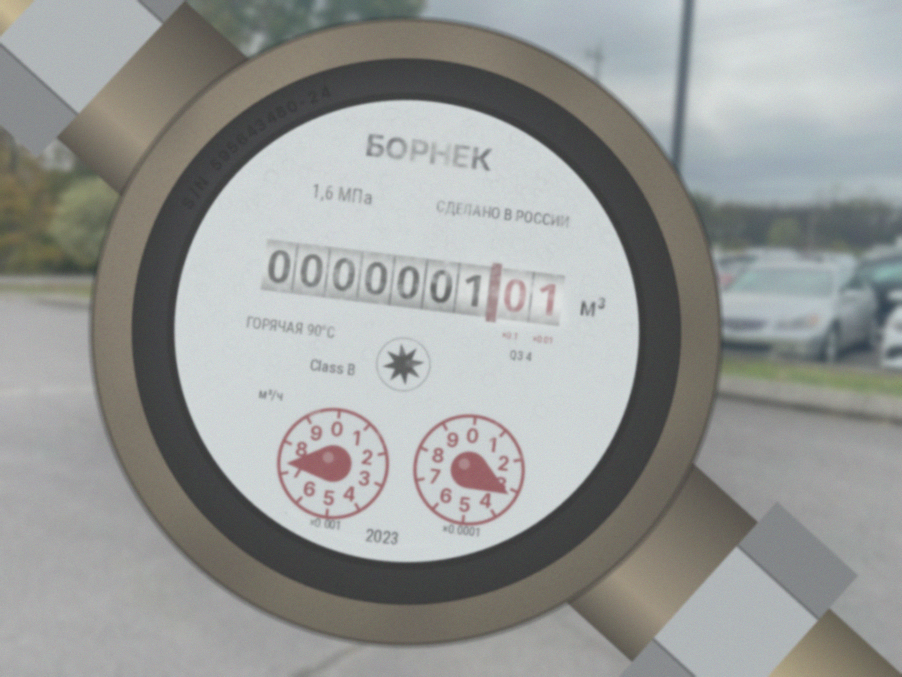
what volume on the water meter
1.0173 m³
